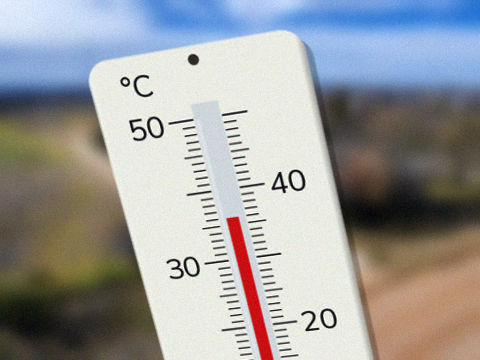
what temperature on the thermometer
36 °C
